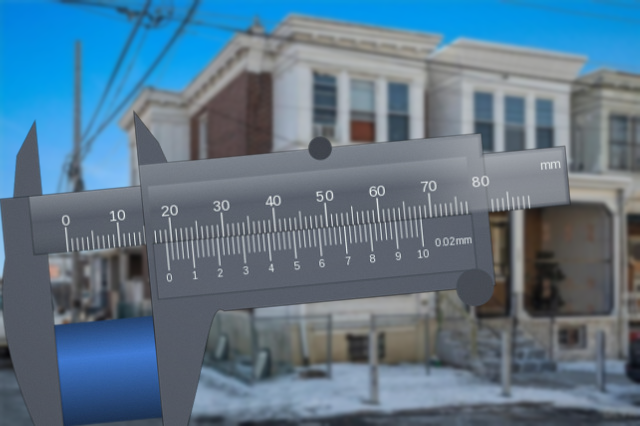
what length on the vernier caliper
19.0 mm
